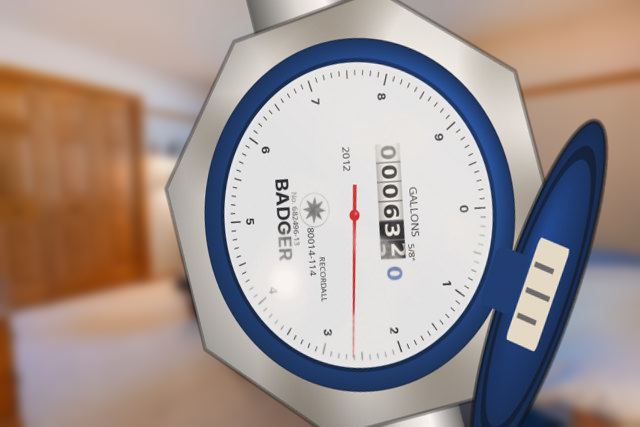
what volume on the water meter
6322.6 gal
